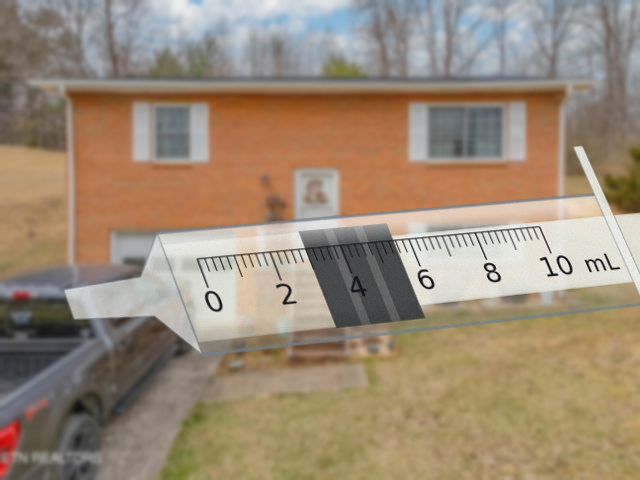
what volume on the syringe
3 mL
